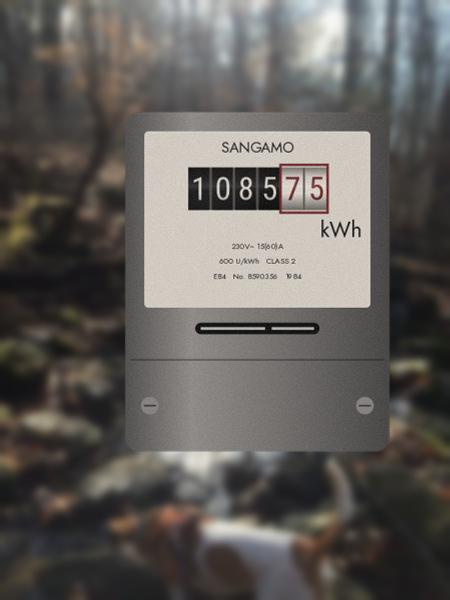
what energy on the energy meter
1085.75 kWh
